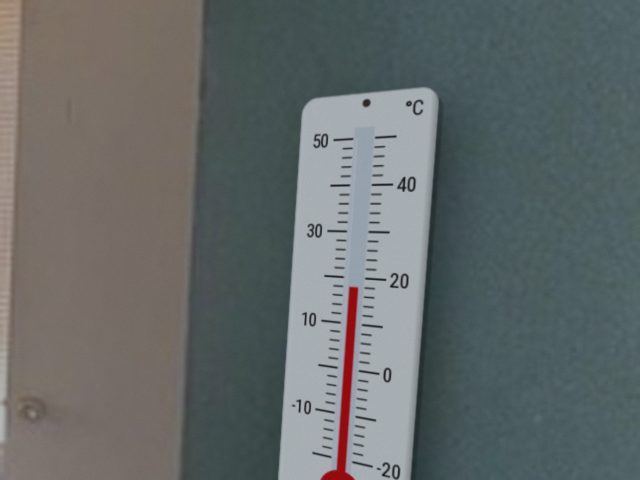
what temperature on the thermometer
18 °C
